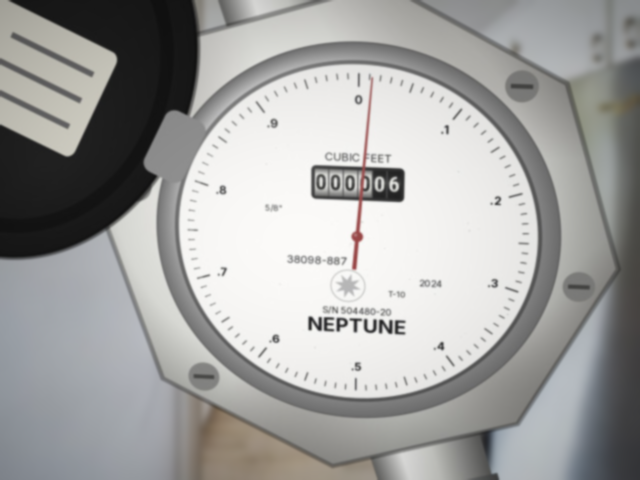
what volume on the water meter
6.01 ft³
